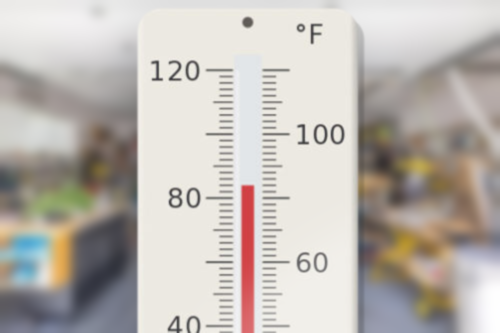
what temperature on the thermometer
84 °F
